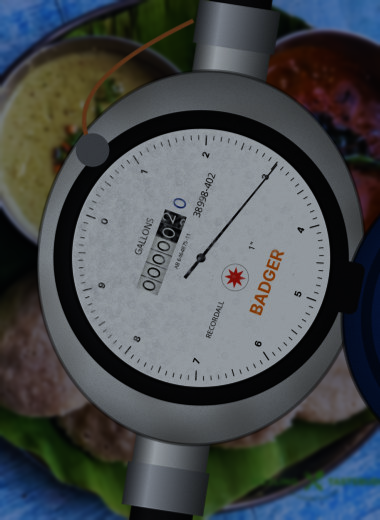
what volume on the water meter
23.0 gal
